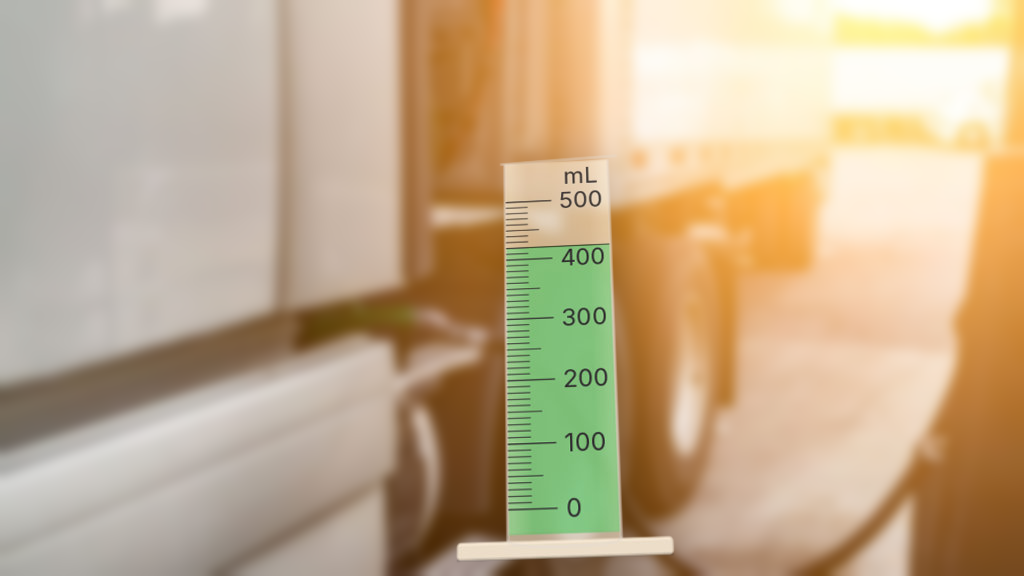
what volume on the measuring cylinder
420 mL
